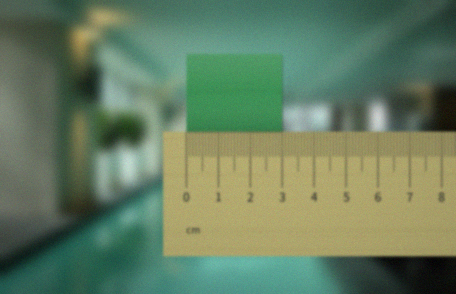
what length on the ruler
3 cm
